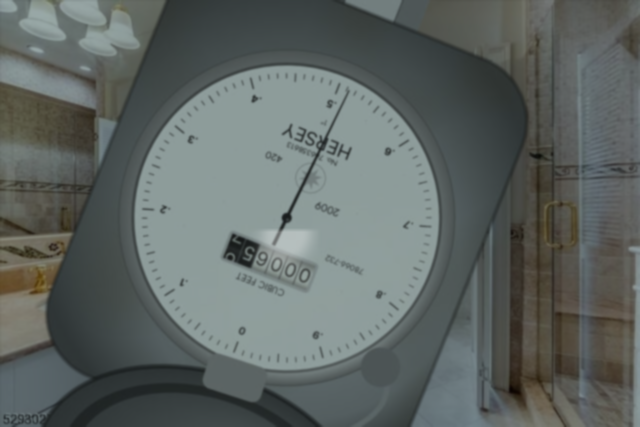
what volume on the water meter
656.51 ft³
